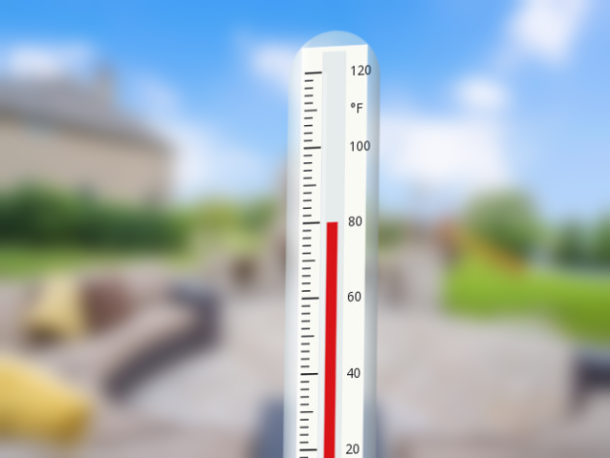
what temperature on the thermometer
80 °F
